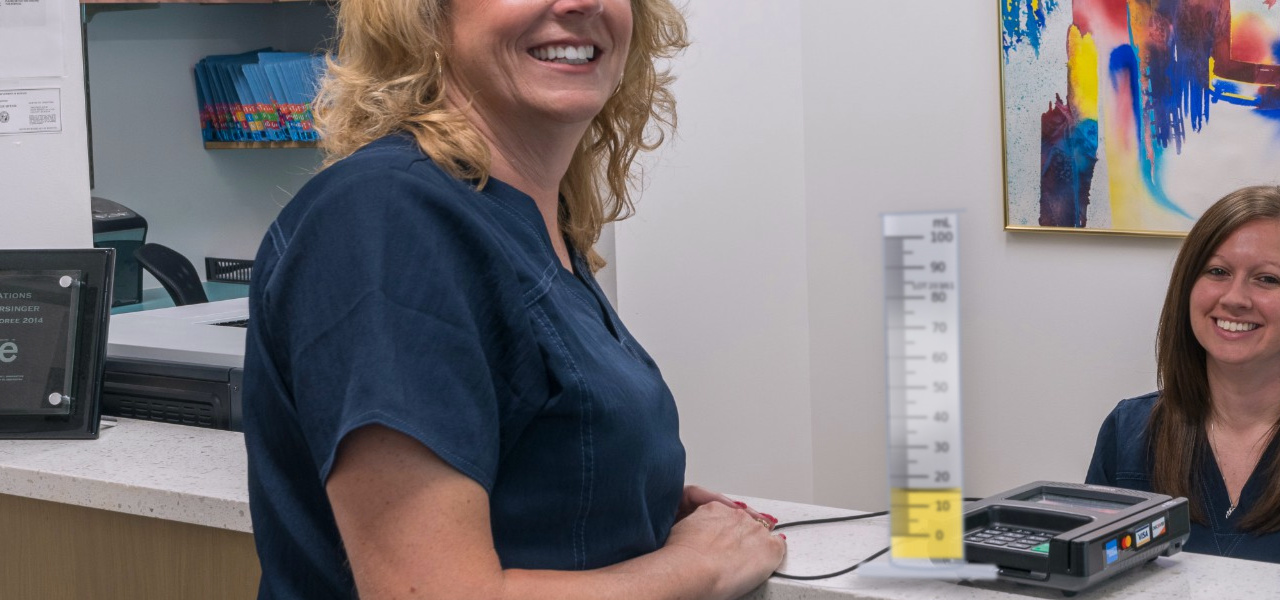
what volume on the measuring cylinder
15 mL
